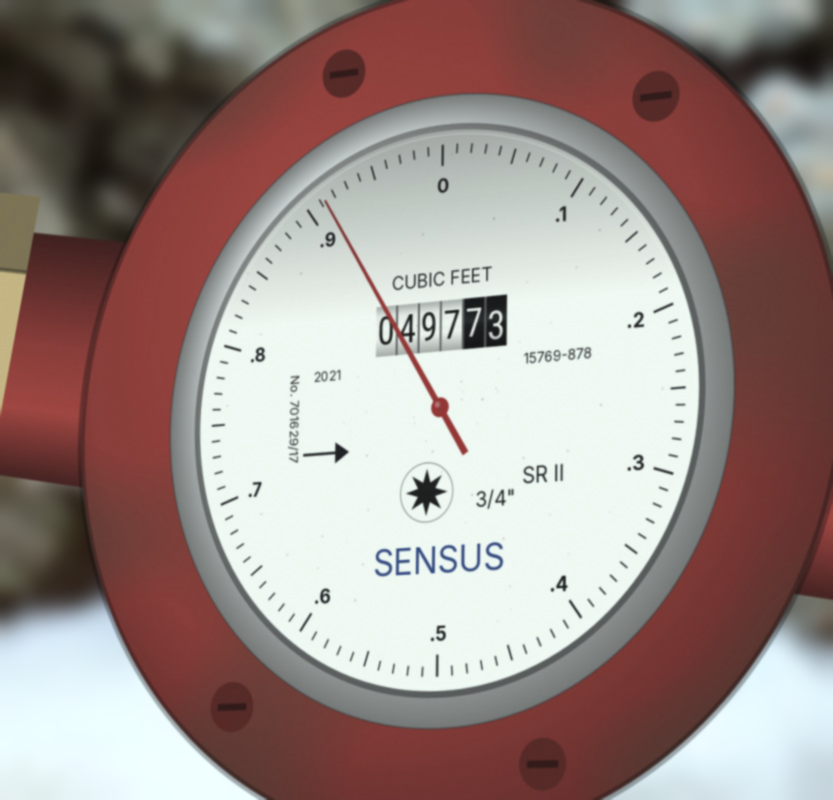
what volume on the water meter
49772.91 ft³
